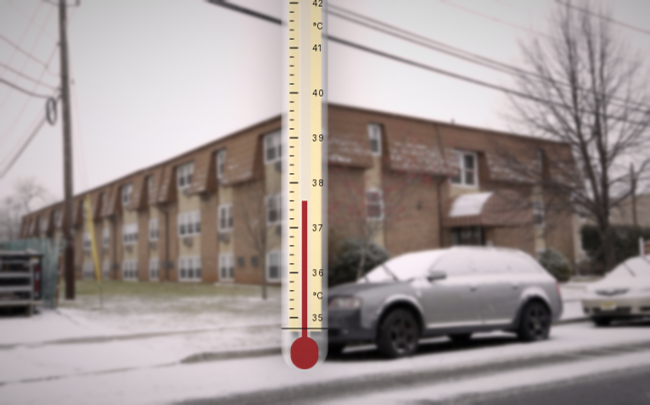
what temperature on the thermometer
37.6 °C
